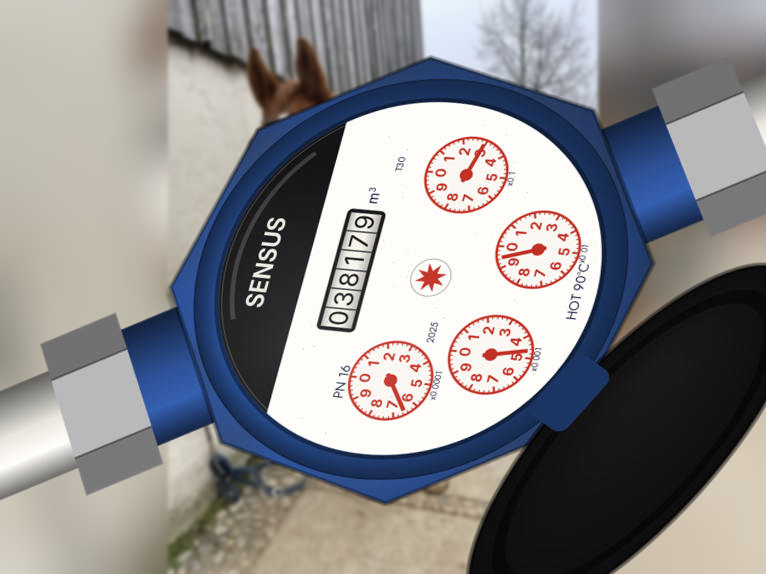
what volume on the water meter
38179.2946 m³
